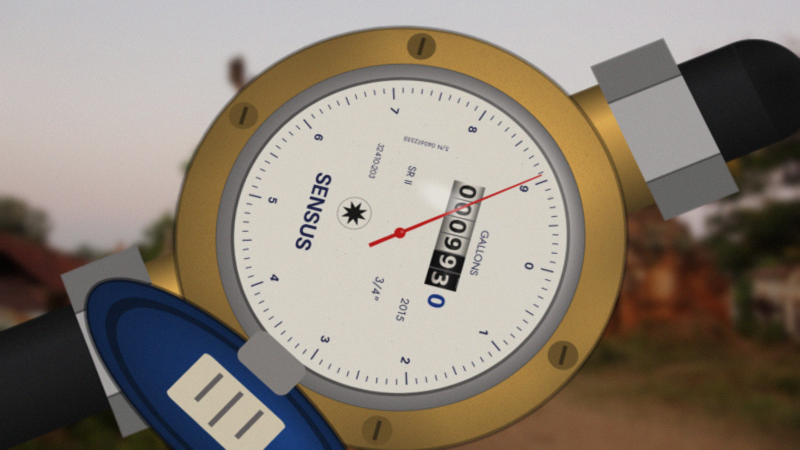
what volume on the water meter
9928.9 gal
